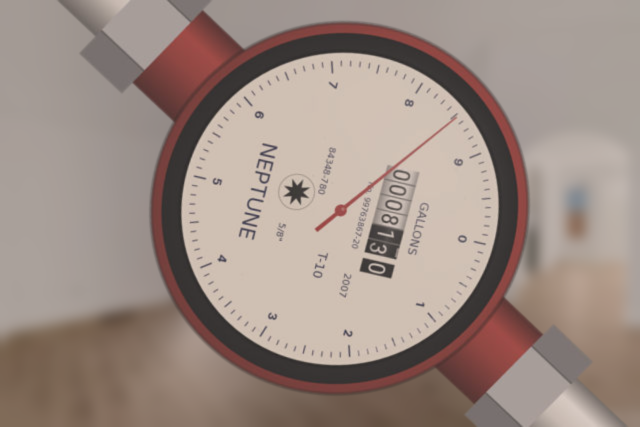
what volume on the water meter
8128.5 gal
